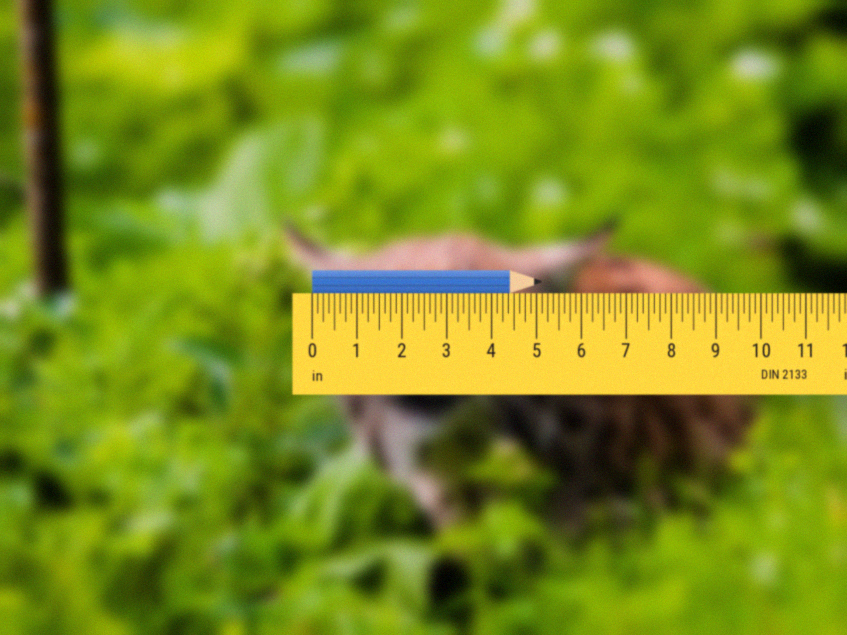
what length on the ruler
5.125 in
